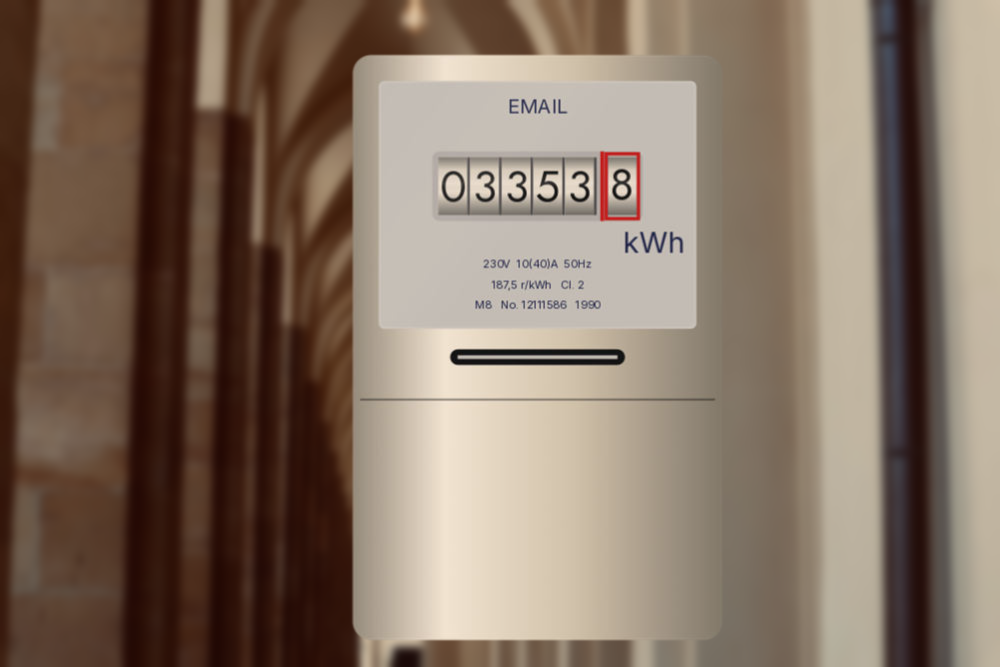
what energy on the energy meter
3353.8 kWh
